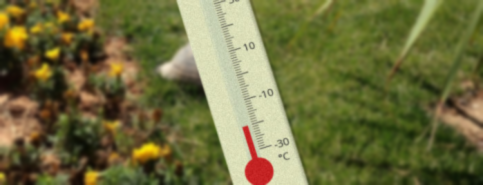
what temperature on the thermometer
-20 °C
